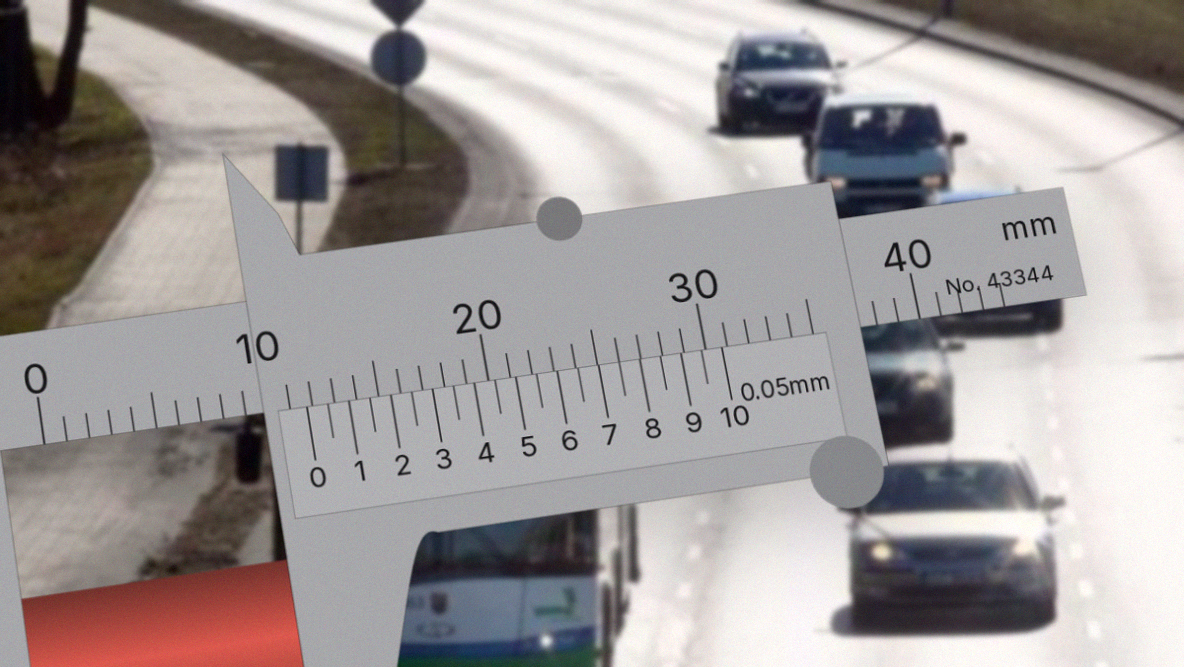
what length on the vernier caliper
11.75 mm
